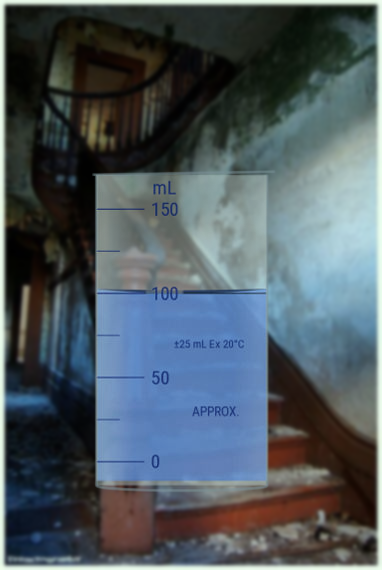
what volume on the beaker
100 mL
